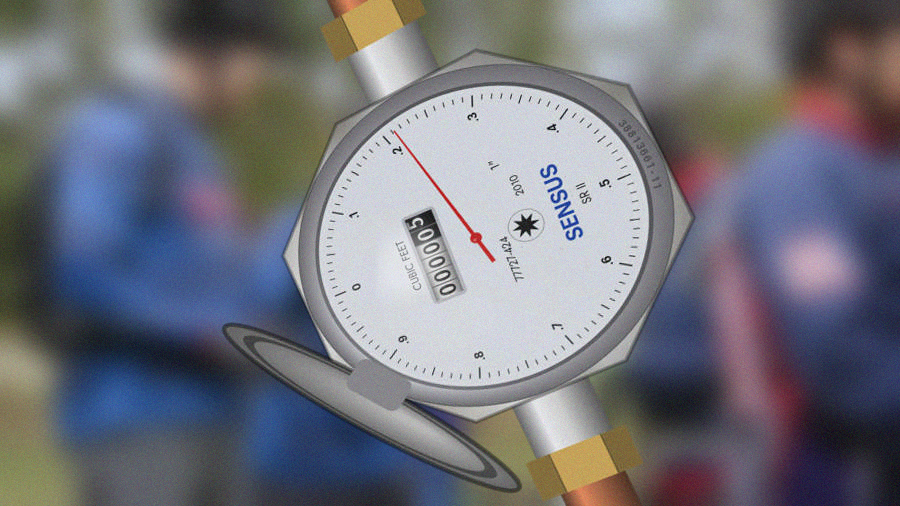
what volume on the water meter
5.21 ft³
